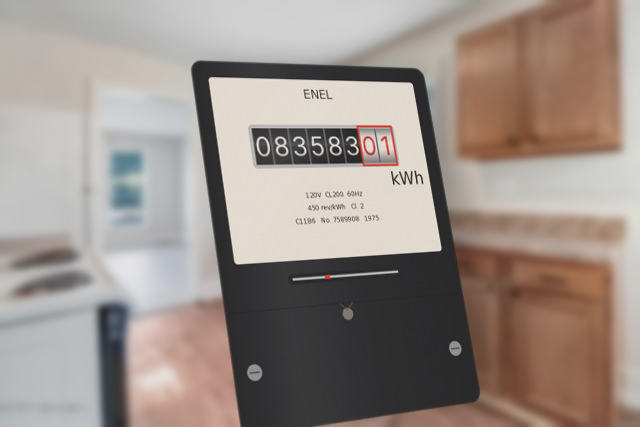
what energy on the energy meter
83583.01 kWh
